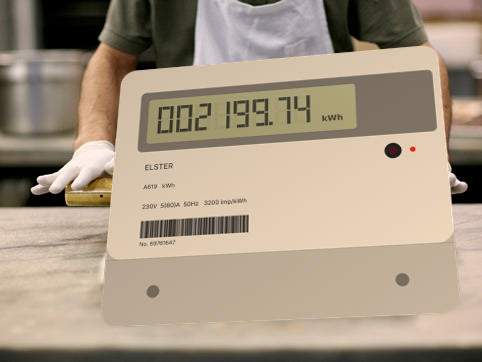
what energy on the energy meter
2199.74 kWh
